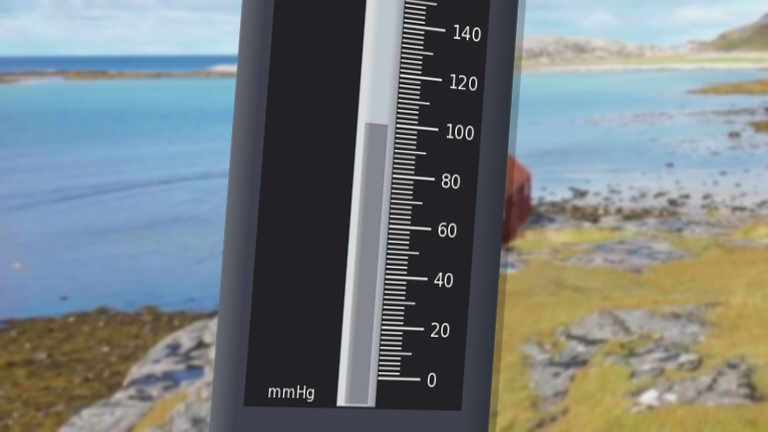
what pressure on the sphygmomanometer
100 mmHg
